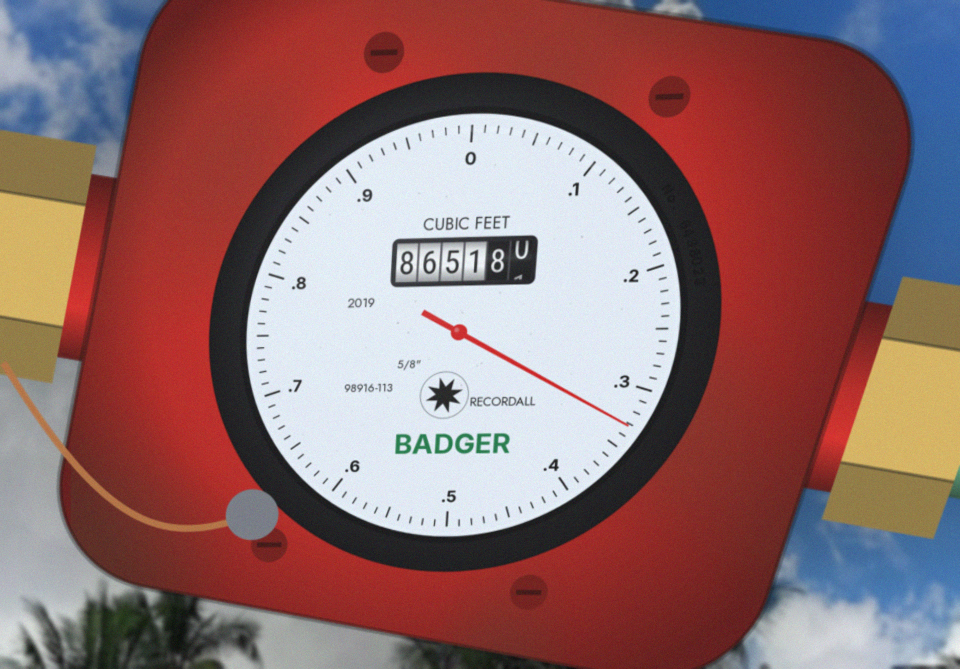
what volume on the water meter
865180.33 ft³
